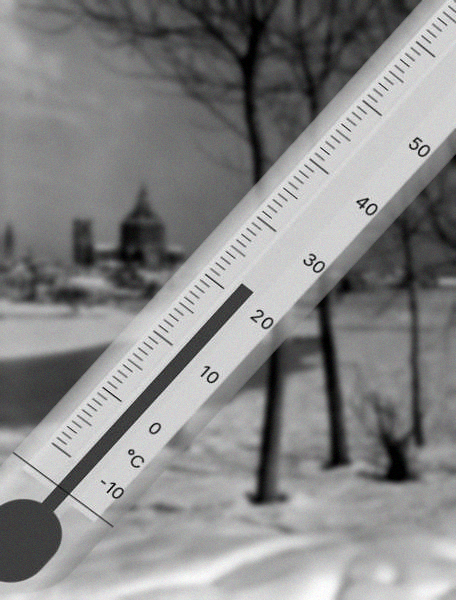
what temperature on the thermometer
22 °C
